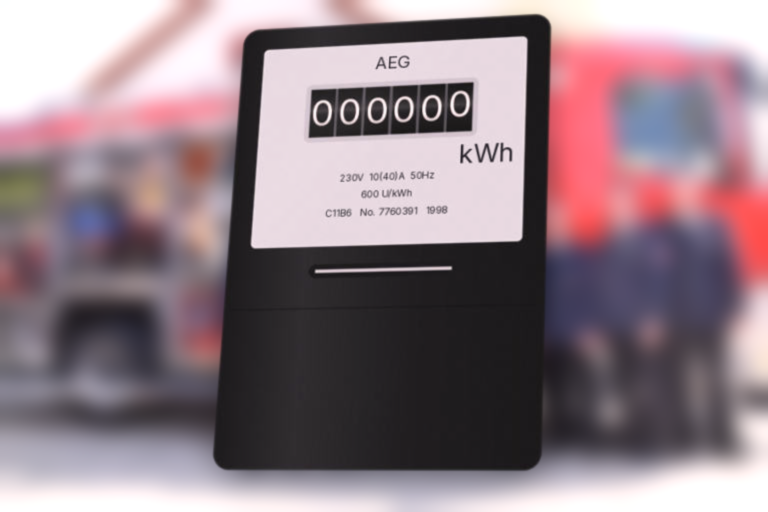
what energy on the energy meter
0 kWh
